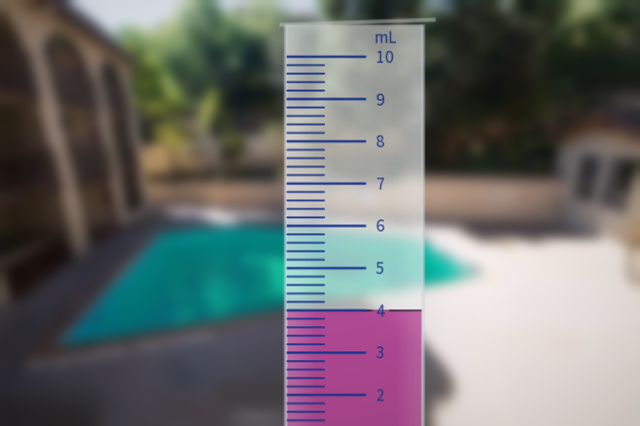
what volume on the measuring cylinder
4 mL
